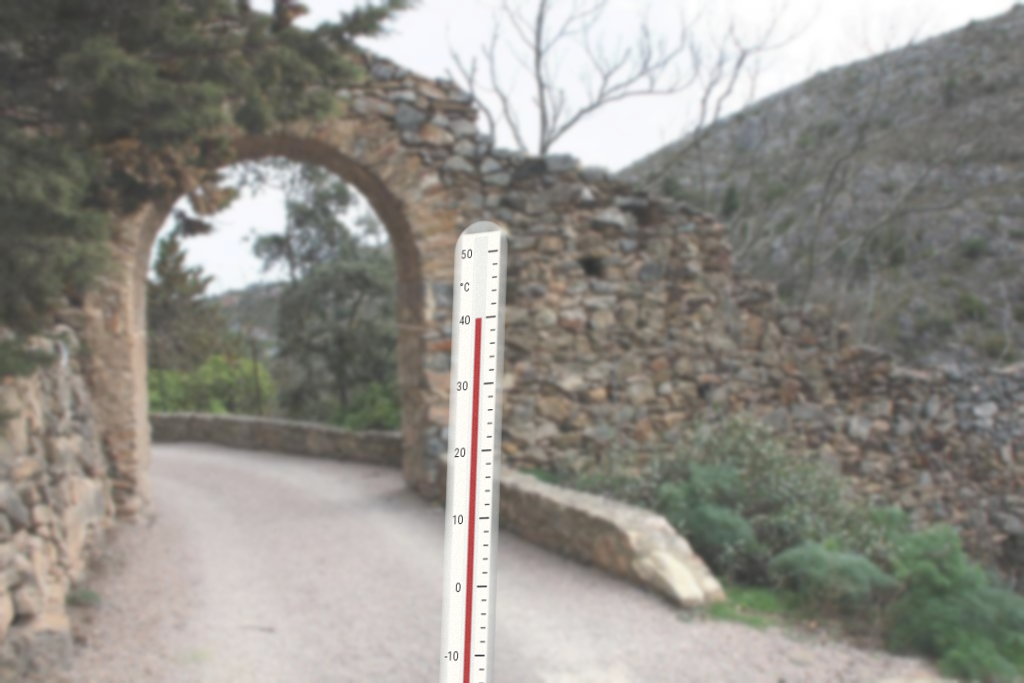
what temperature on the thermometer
40 °C
